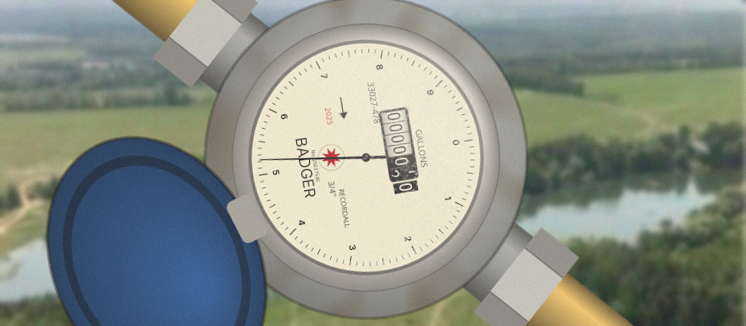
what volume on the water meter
15.2 gal
